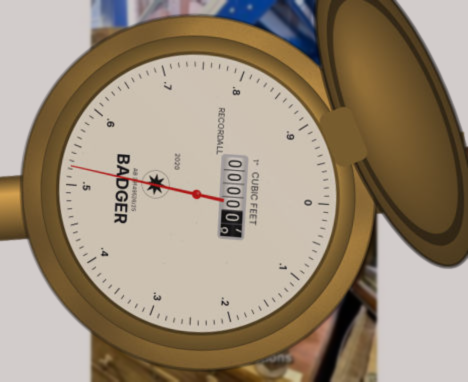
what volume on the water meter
7.52 ft³
